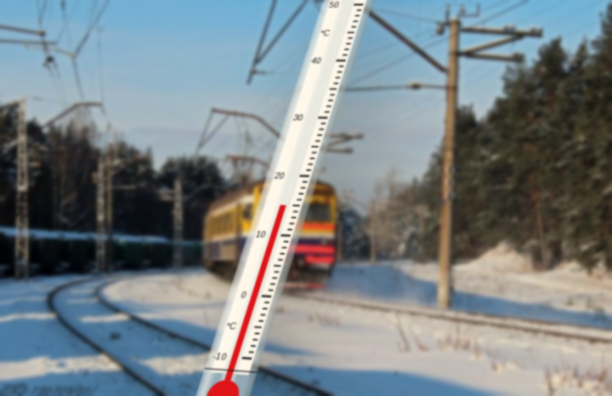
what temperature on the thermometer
15 °C
